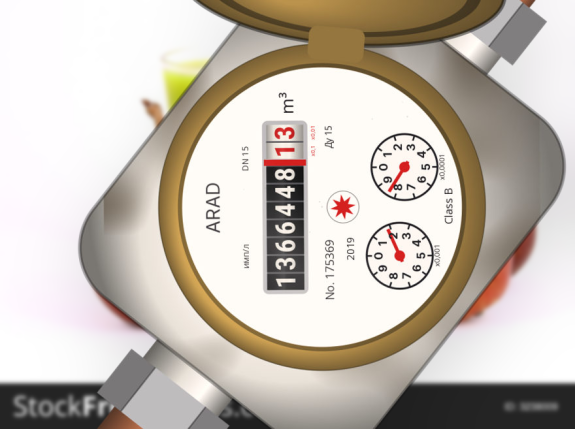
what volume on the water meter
1366448.1318 m³
